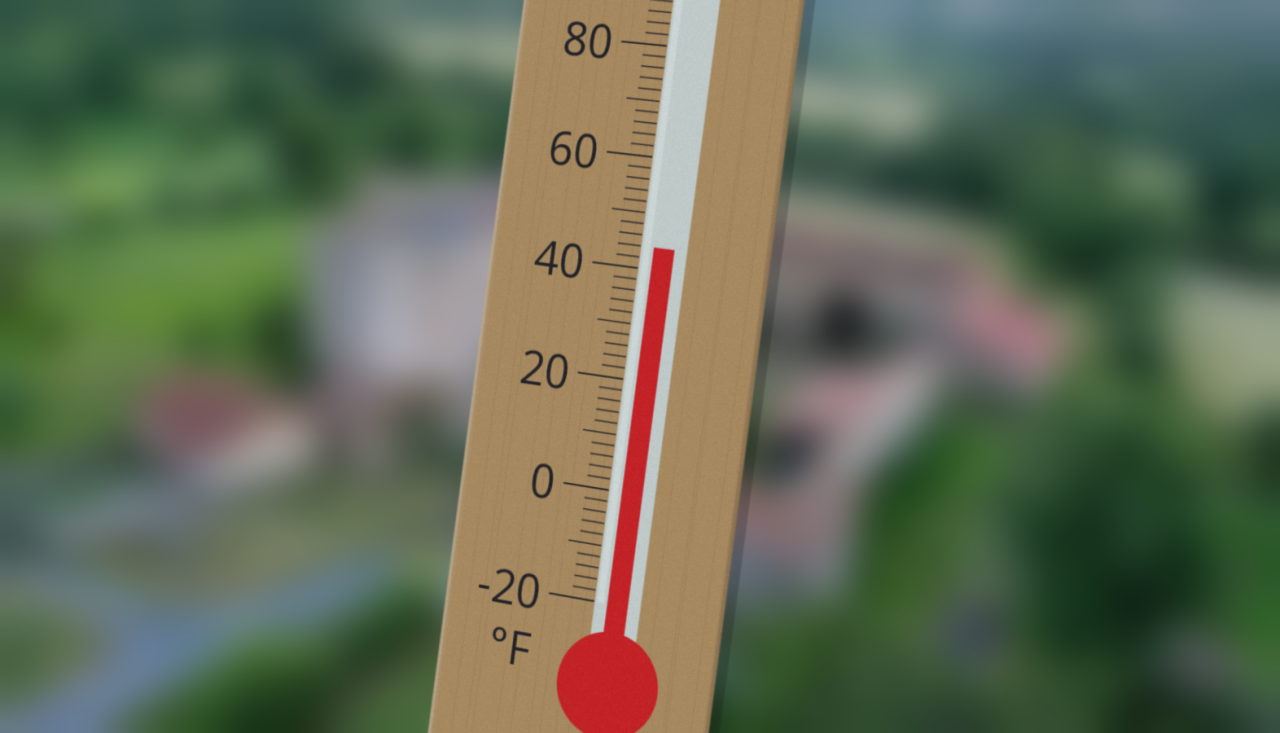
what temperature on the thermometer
44 °F
